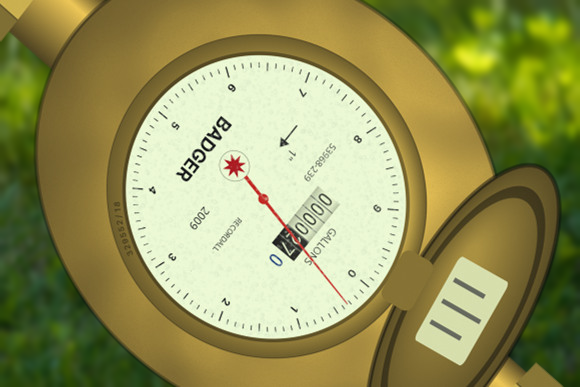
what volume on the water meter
270.3 gal
